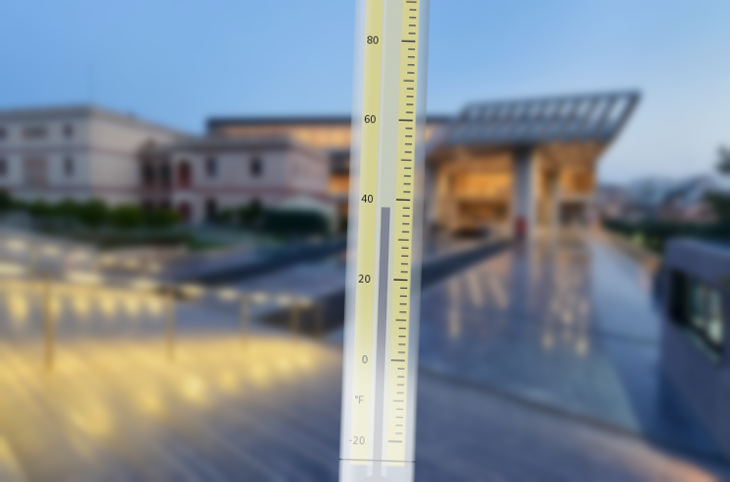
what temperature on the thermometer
38 °F
